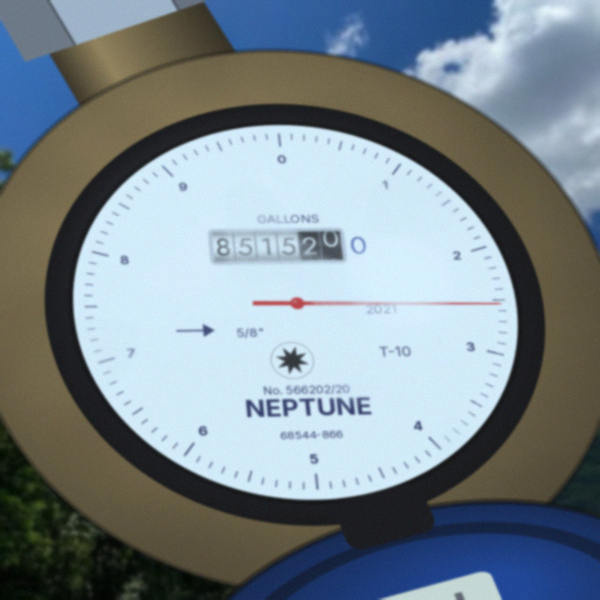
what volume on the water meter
8515202.5 gal
